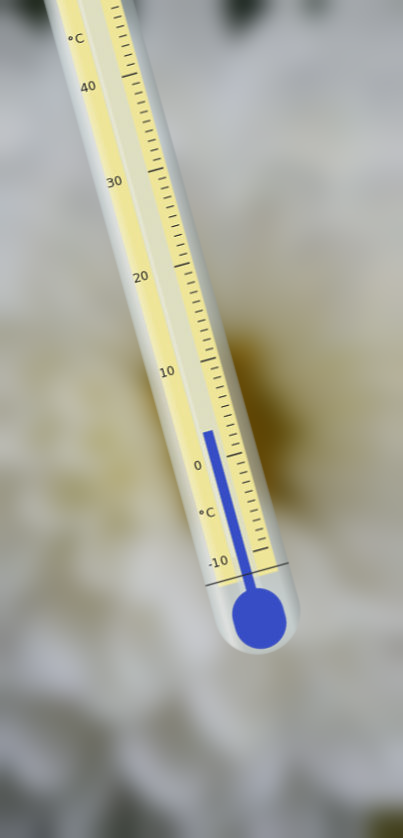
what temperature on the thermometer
3 °C
